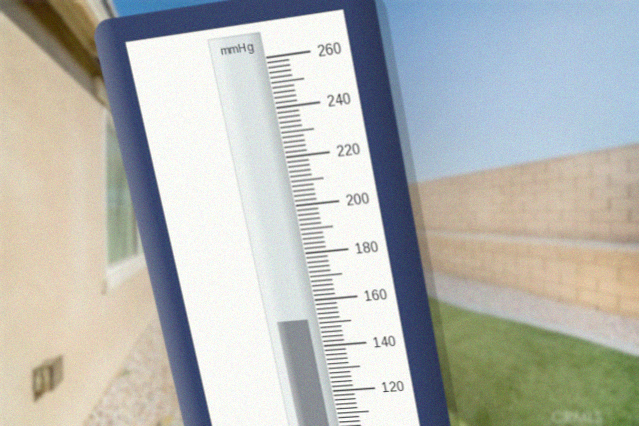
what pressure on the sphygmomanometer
152 mmHg
